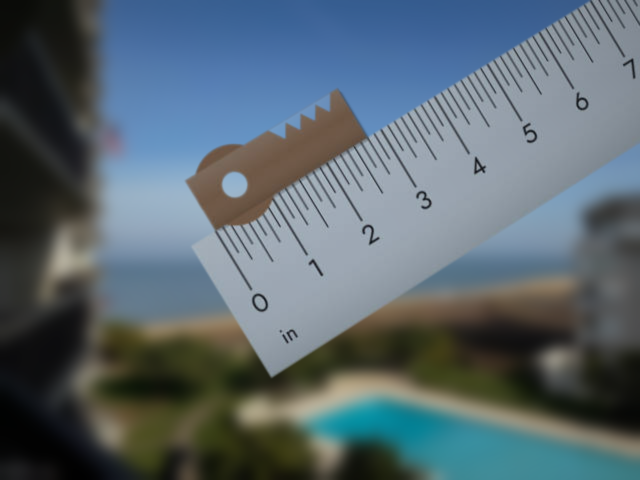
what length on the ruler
2.75 in
